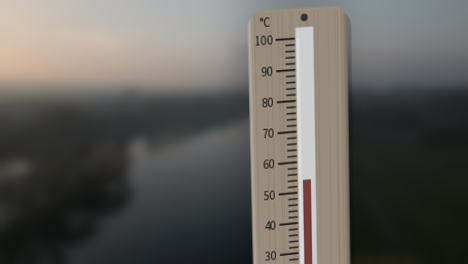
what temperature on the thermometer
54 °C
